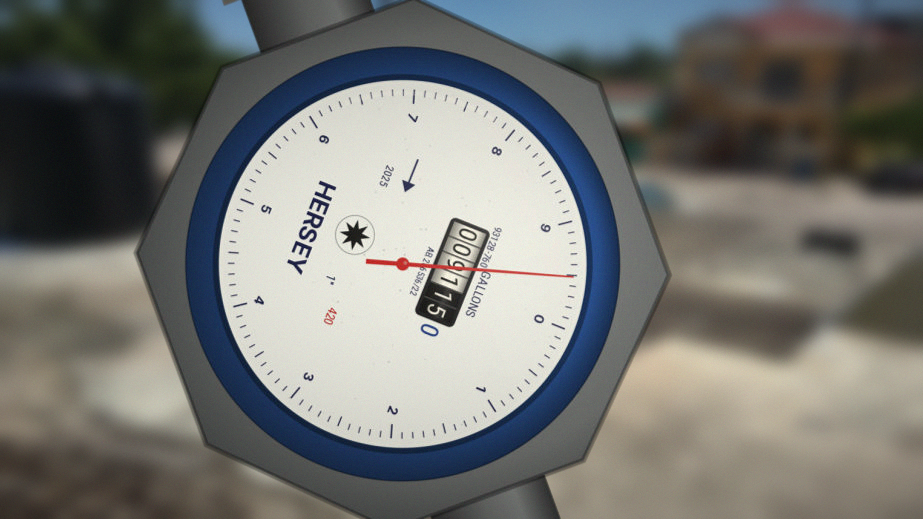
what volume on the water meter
91149.5 gal
